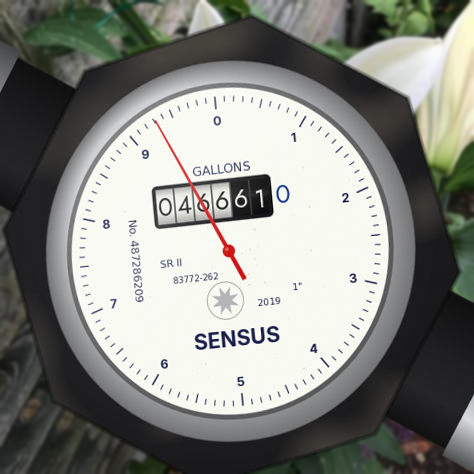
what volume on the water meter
466609.3 gal
